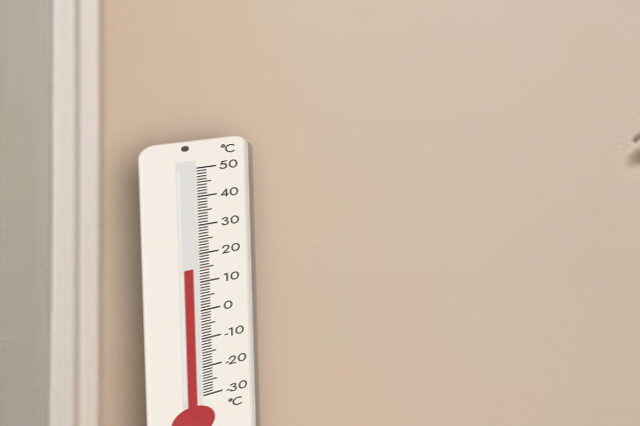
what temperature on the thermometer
15 °C
